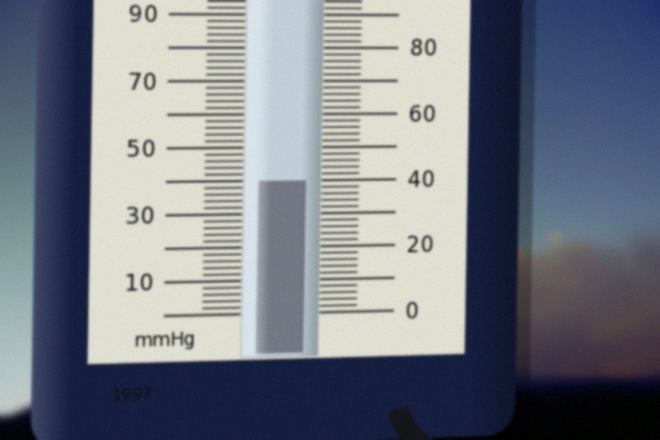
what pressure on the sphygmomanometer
40 mmHg
